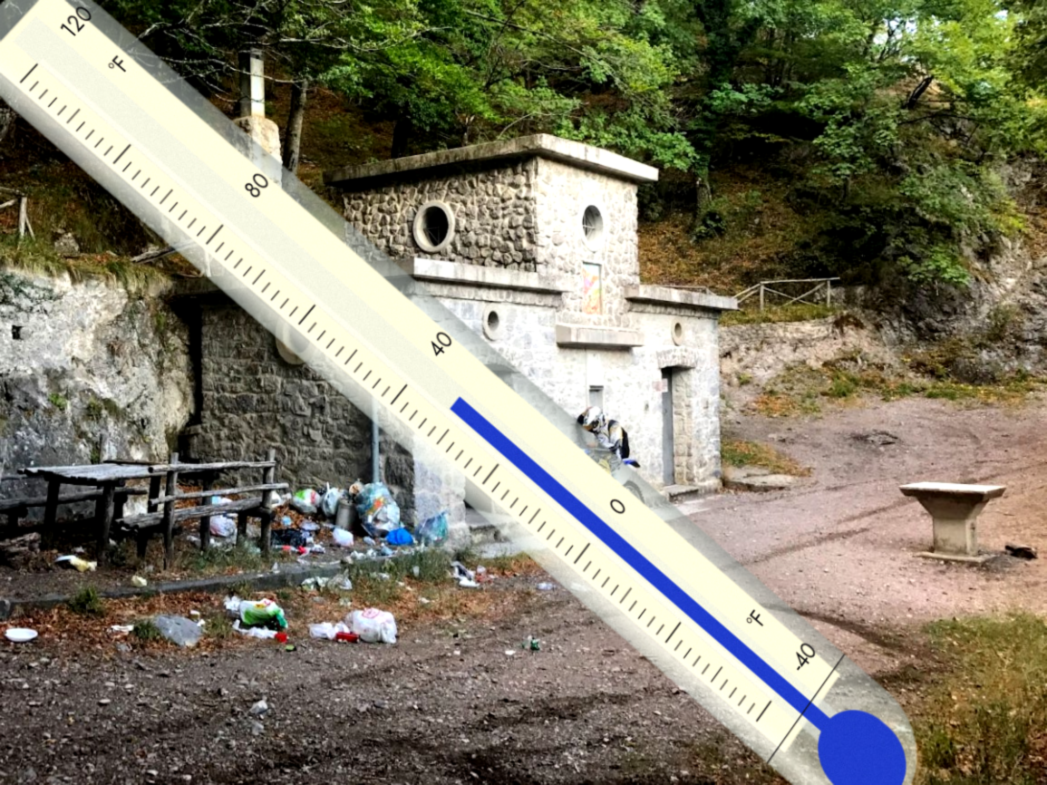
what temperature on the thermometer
32 °F
